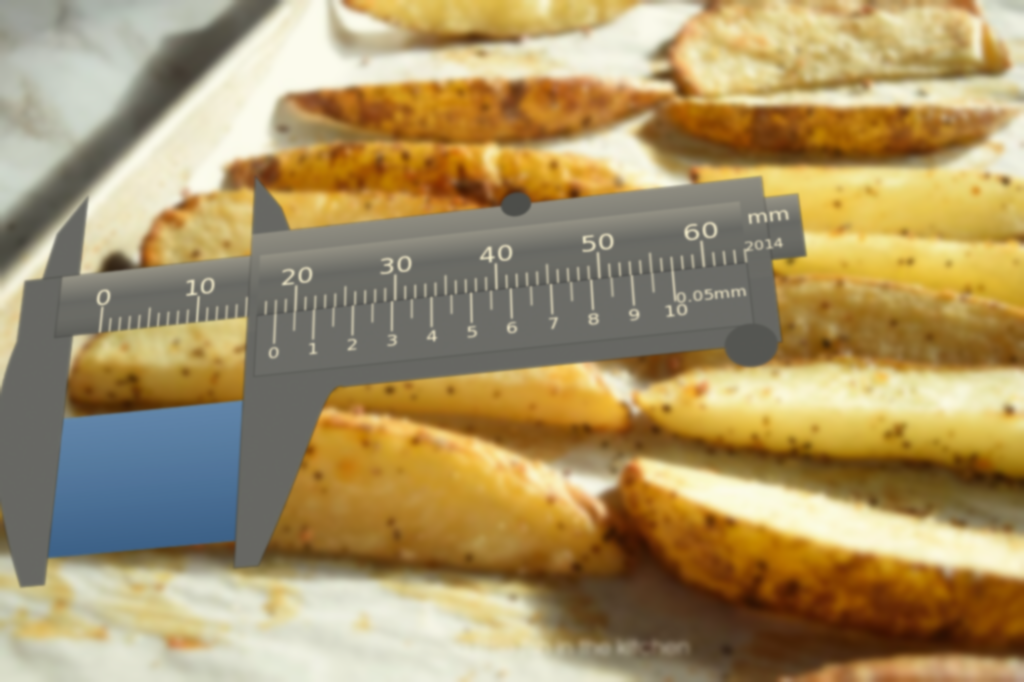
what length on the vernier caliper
18.0 mm
